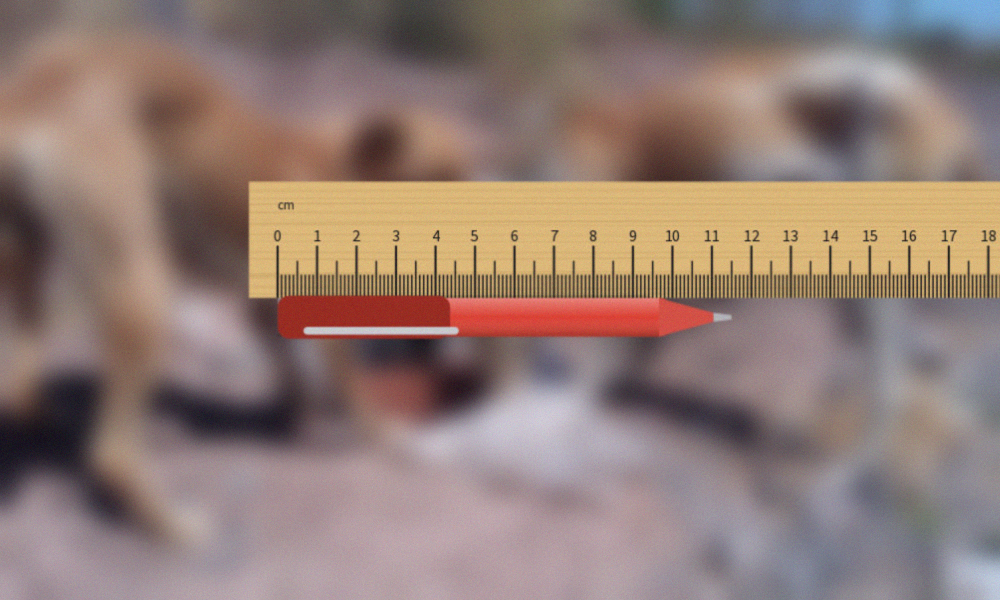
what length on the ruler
11.5 cm
